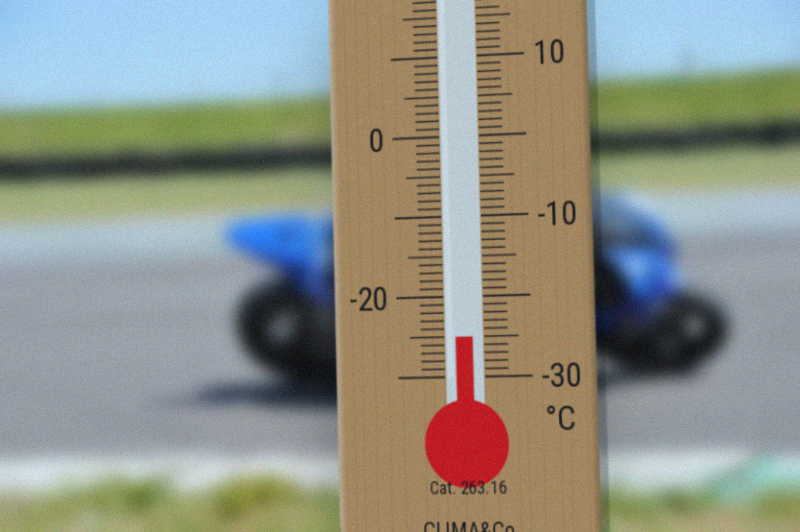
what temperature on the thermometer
-25 °C
